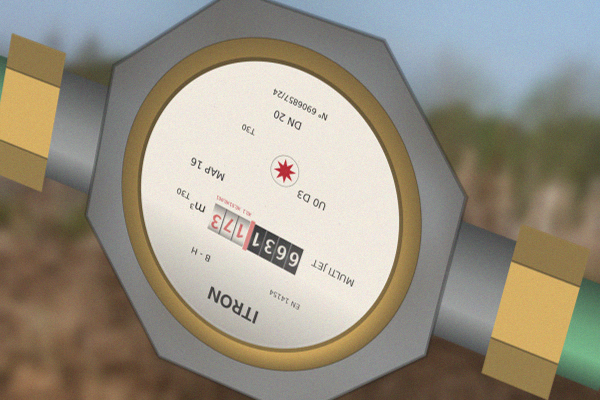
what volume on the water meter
6631.173 m³
